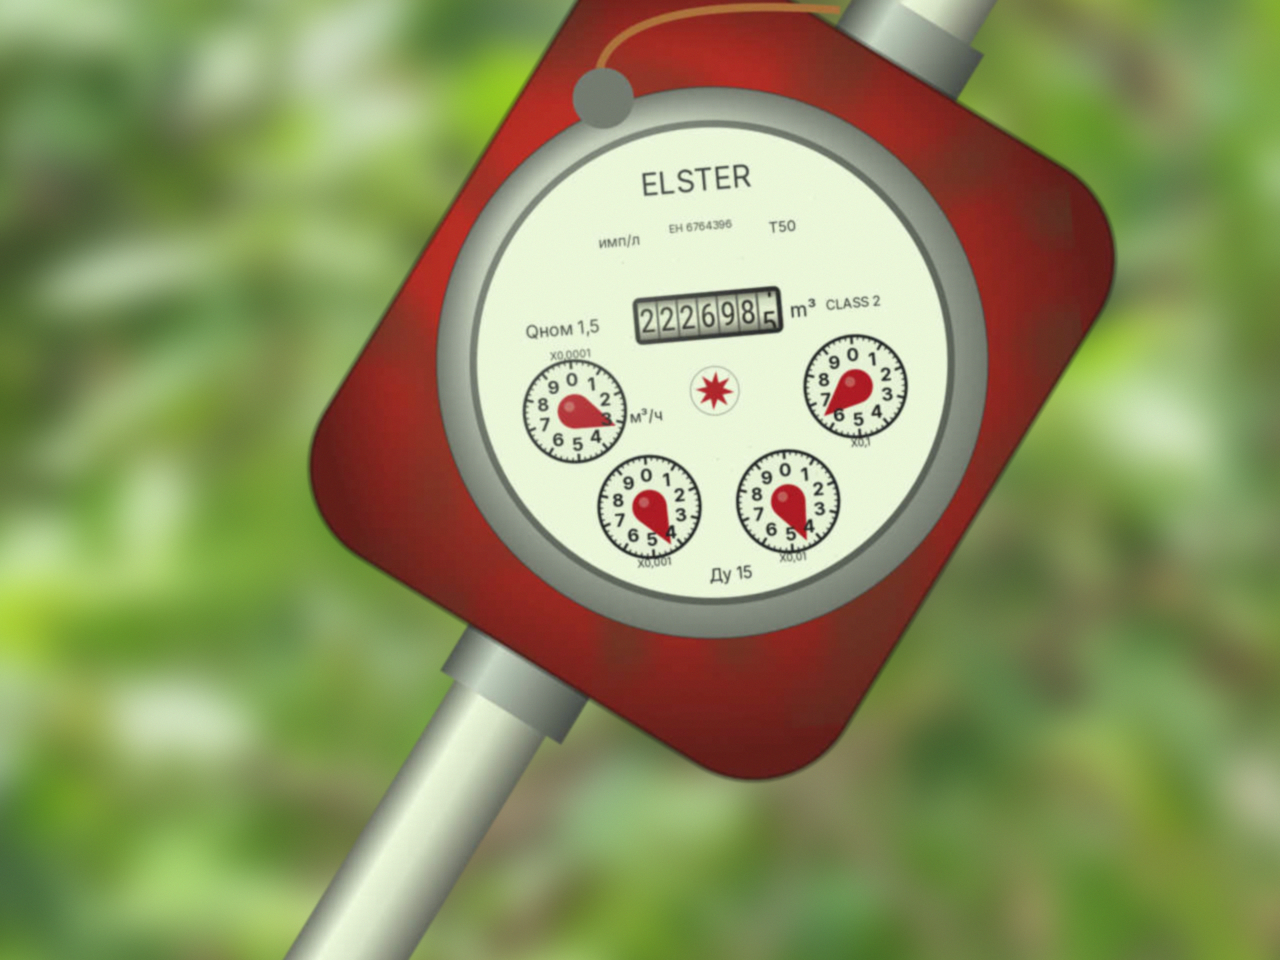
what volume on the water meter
2226984.6443 m³
